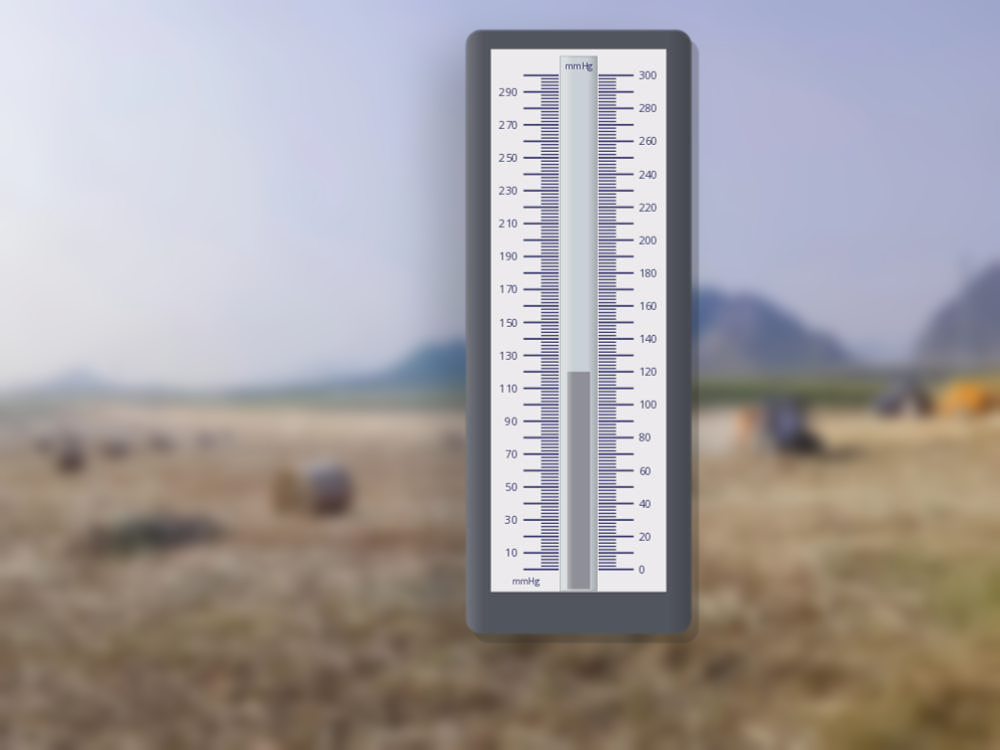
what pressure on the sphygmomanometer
120 mmHg
